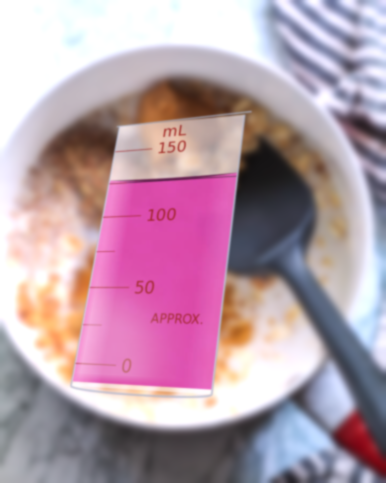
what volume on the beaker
125 mL
